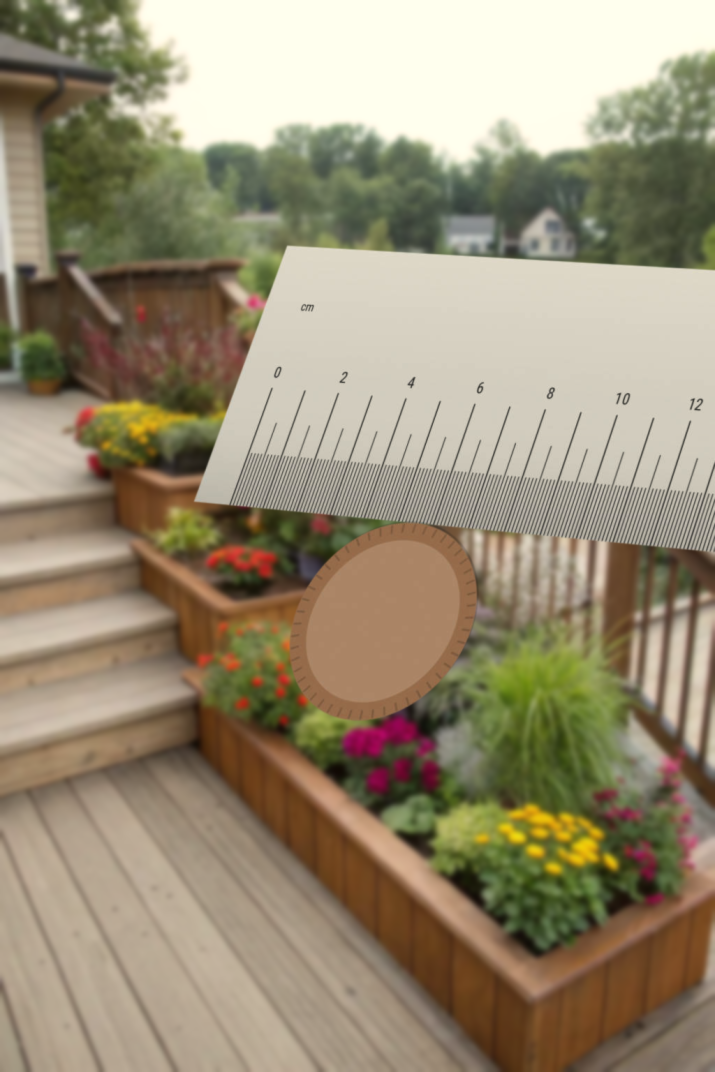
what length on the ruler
5 cm
